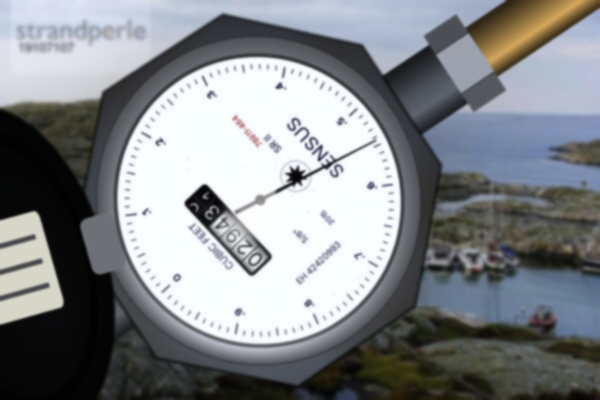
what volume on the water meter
29430.54 ft³
